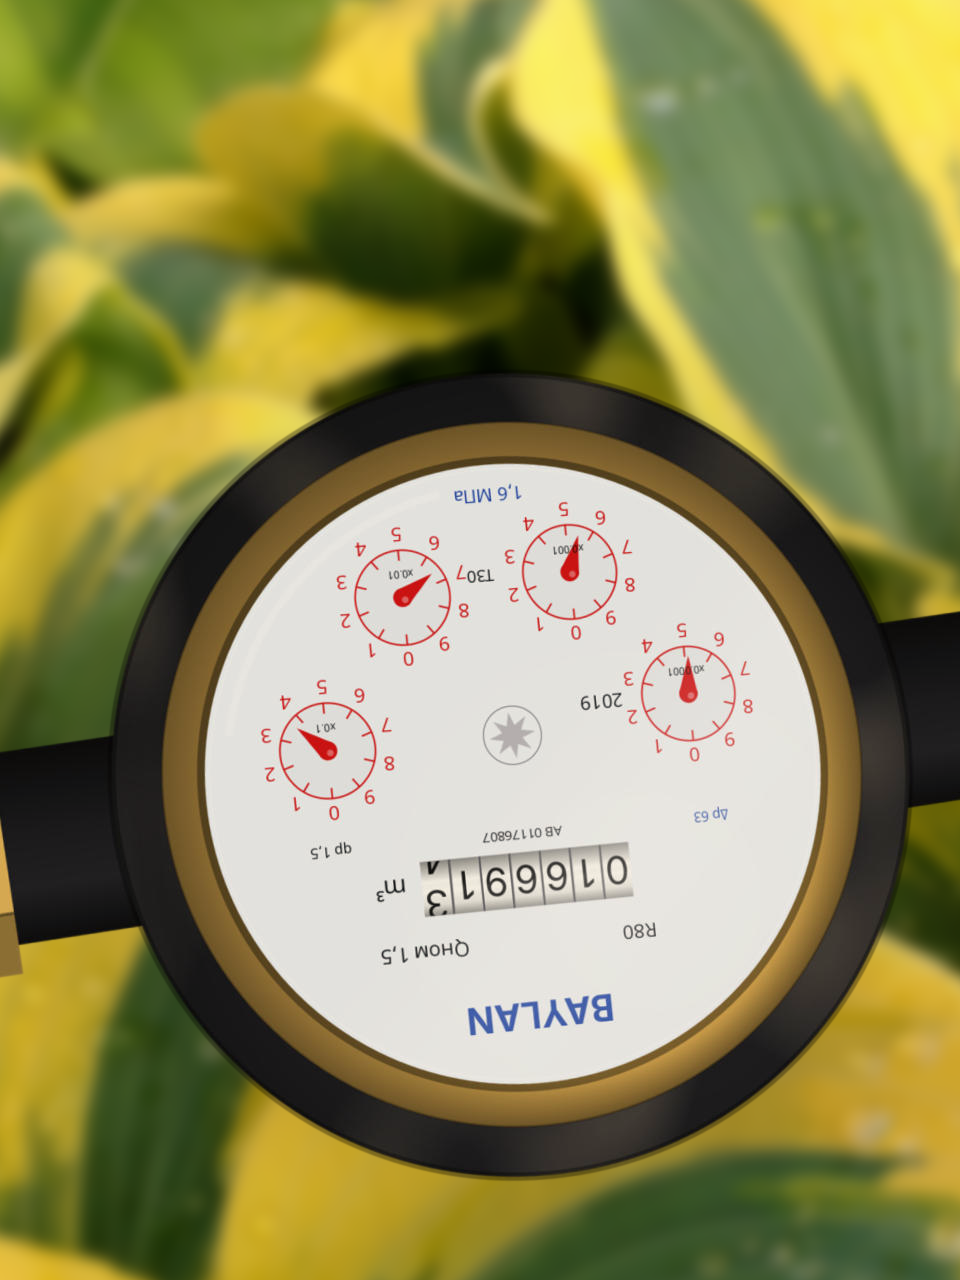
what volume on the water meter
166913.3655 m³
